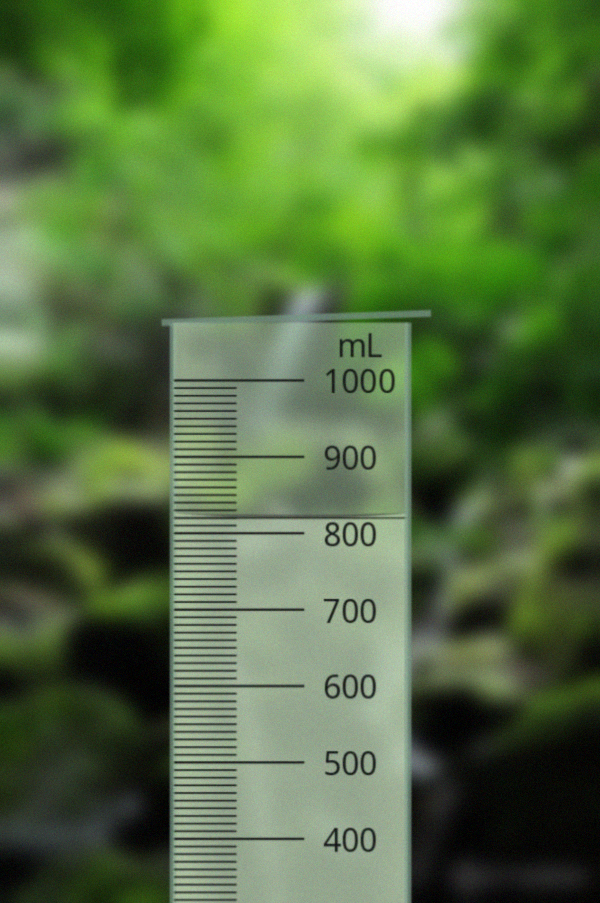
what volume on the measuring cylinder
820 mL
